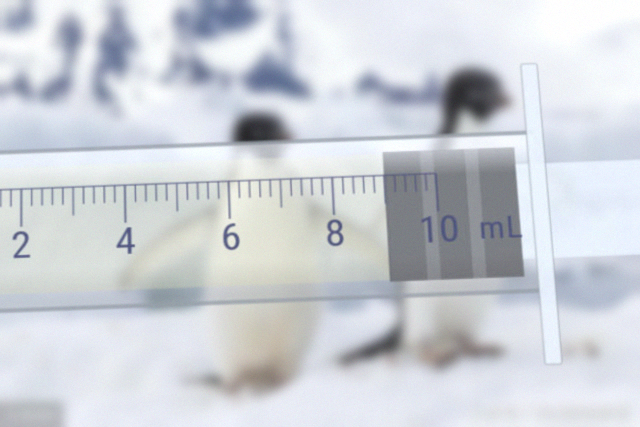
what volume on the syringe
9 mL
